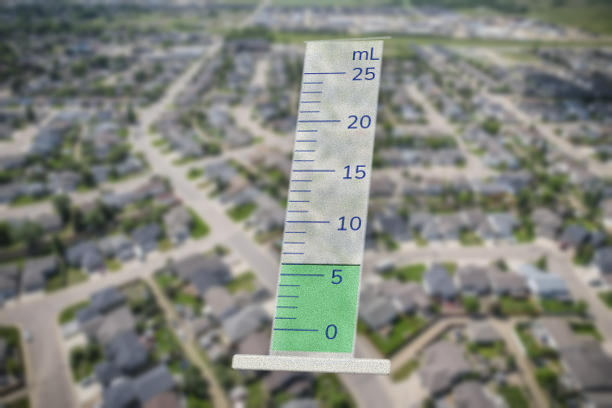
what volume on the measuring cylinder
6 mL
